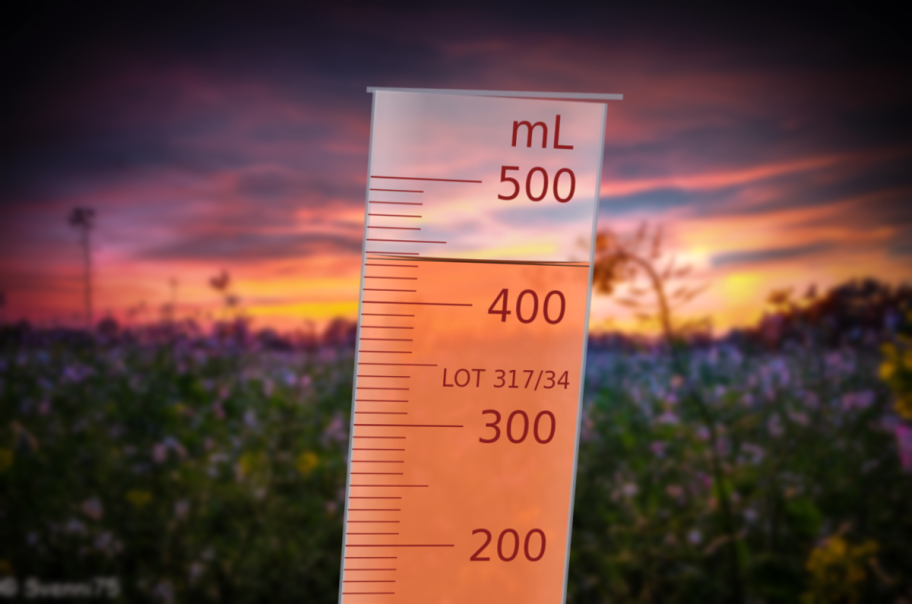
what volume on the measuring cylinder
435 mL
